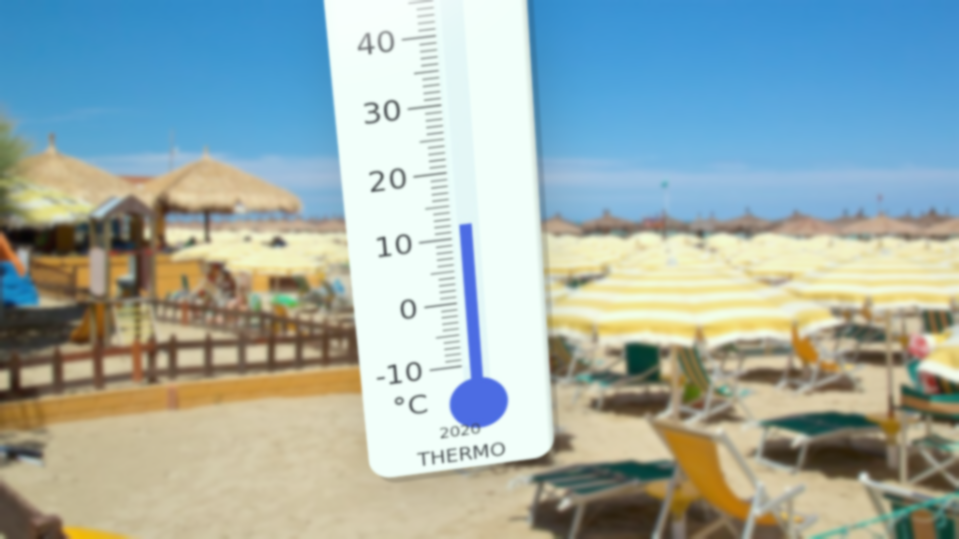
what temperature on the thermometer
12 °C
